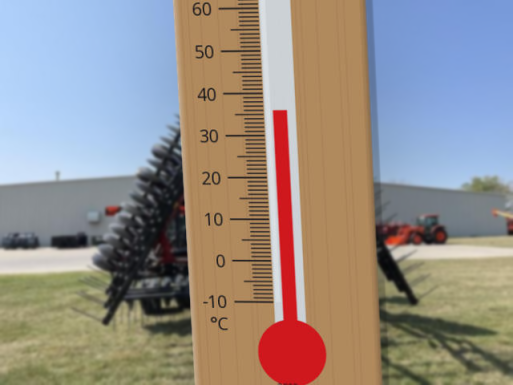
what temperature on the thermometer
36 °C
